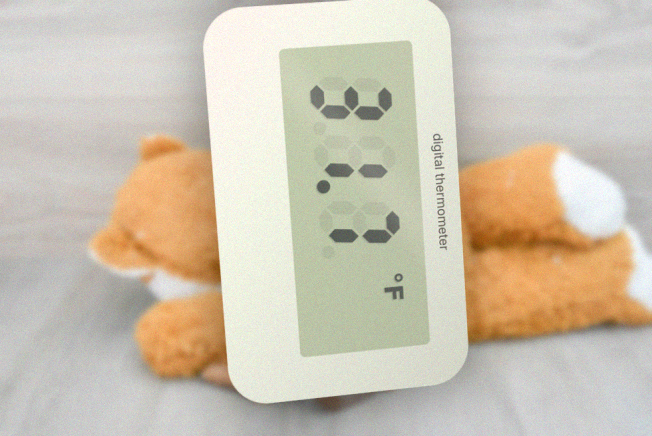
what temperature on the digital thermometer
31.7 °F
